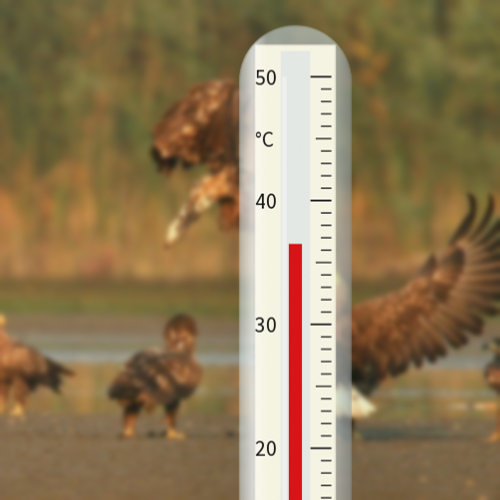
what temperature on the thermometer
36.5 °C
